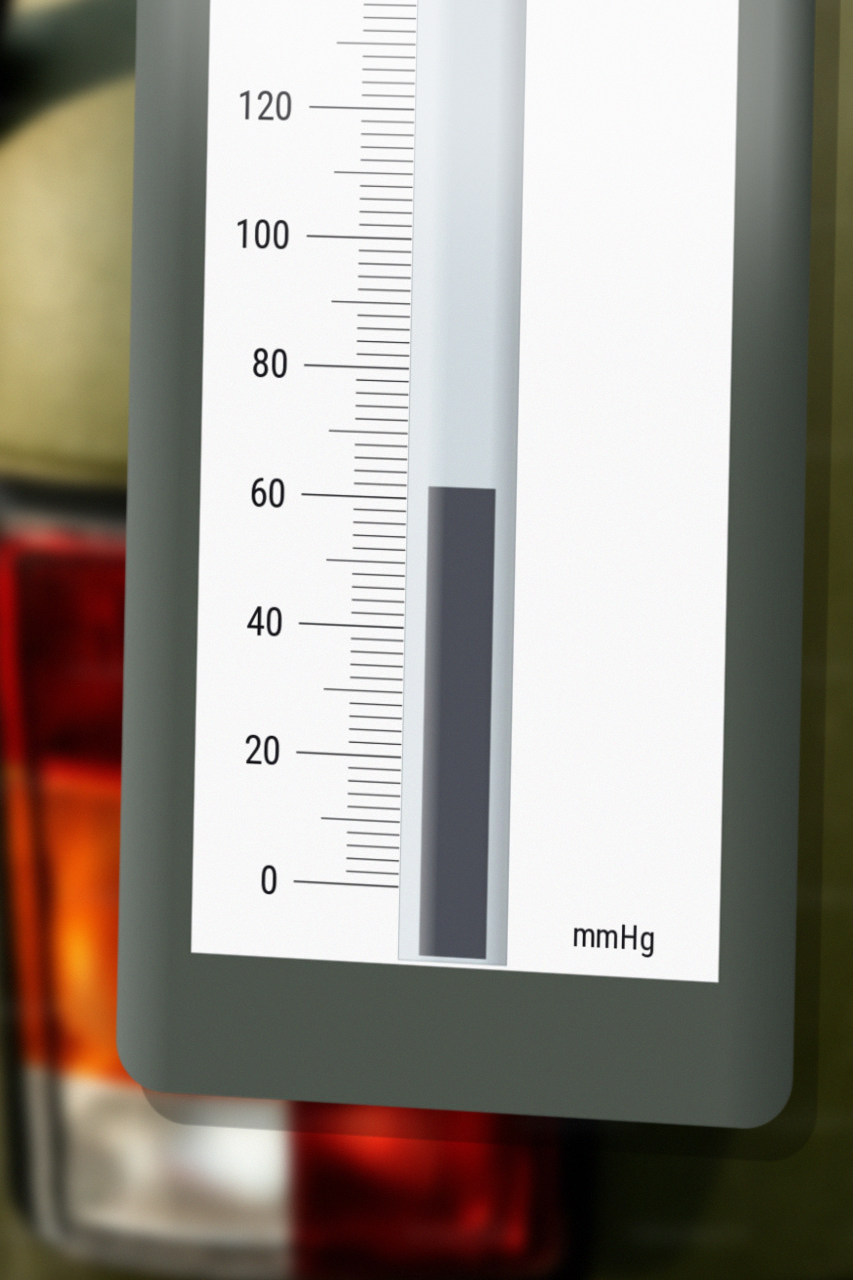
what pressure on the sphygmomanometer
62 mmHg
